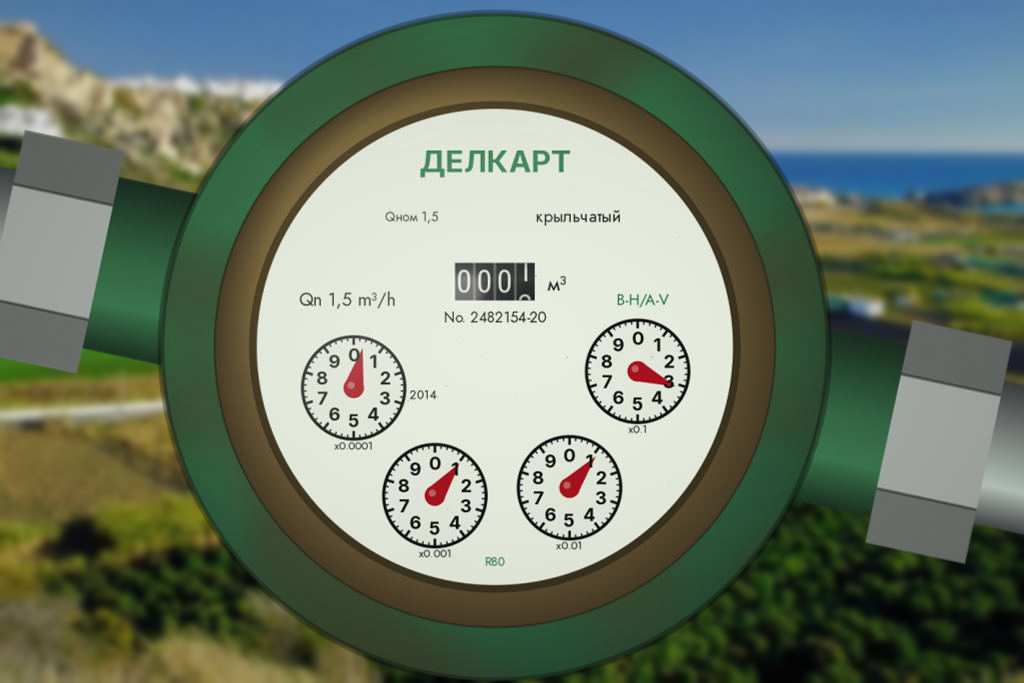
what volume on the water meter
1.3110 m³
